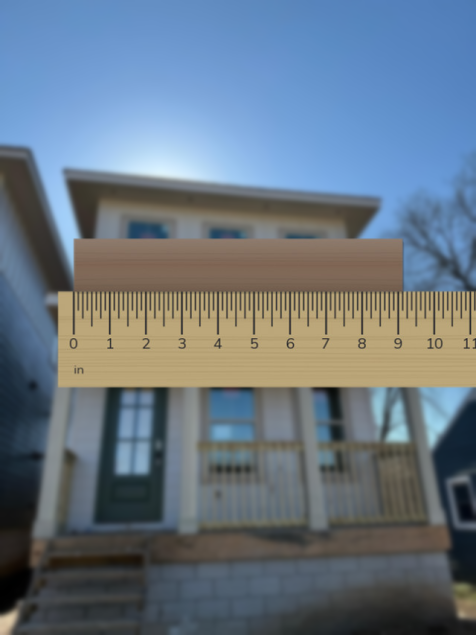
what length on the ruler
9.125 in
